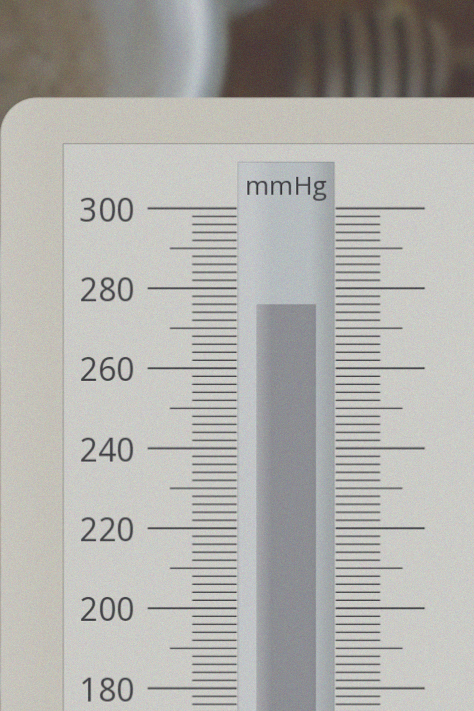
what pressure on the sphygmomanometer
276 mmHg
